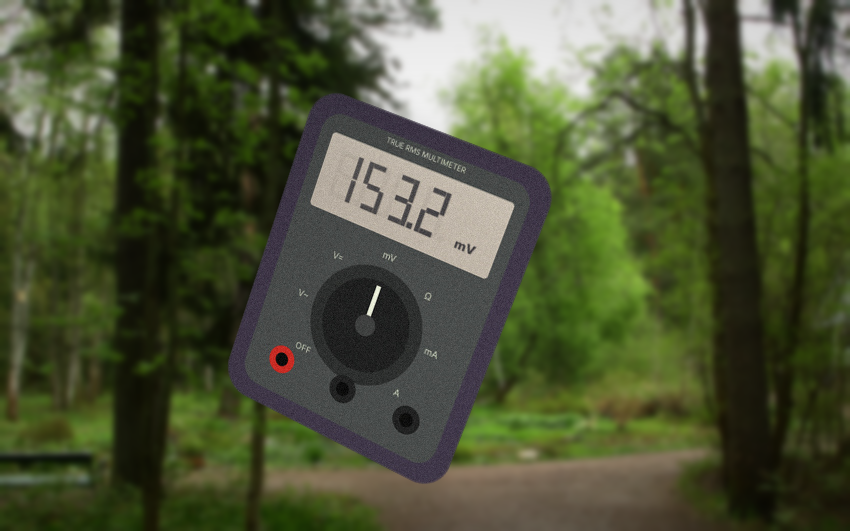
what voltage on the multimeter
153.2 mV
